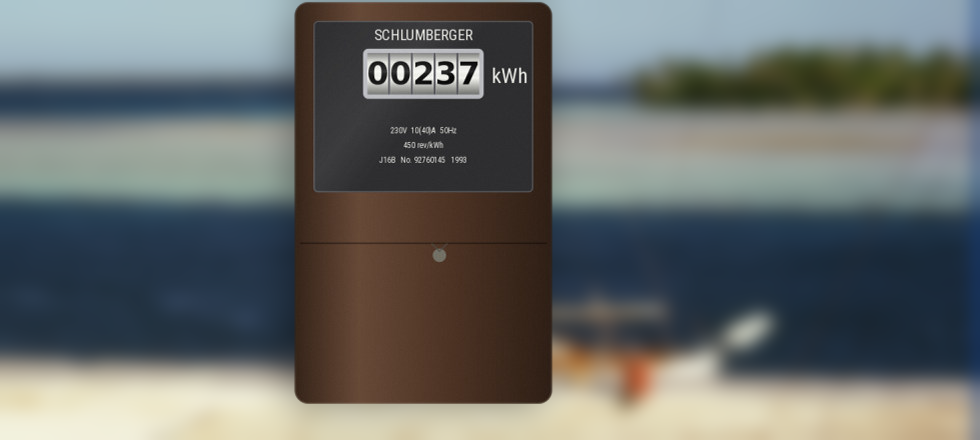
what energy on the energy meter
237 kWh
